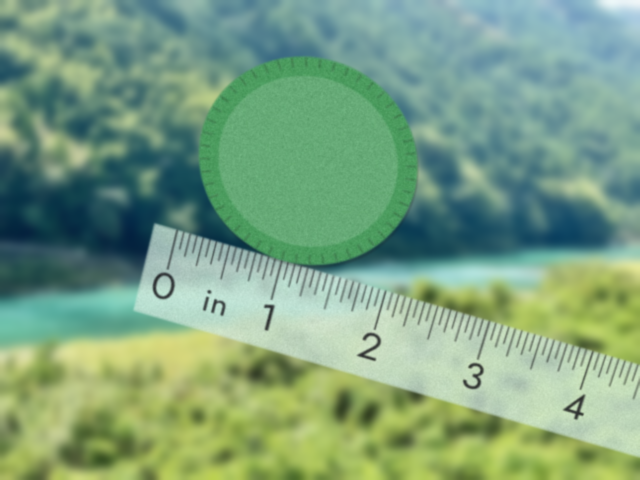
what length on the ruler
2 in
